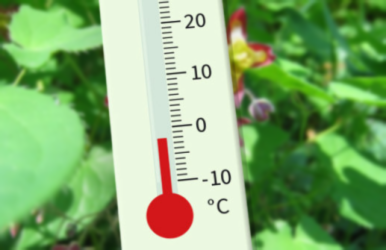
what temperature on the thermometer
-2 °C
